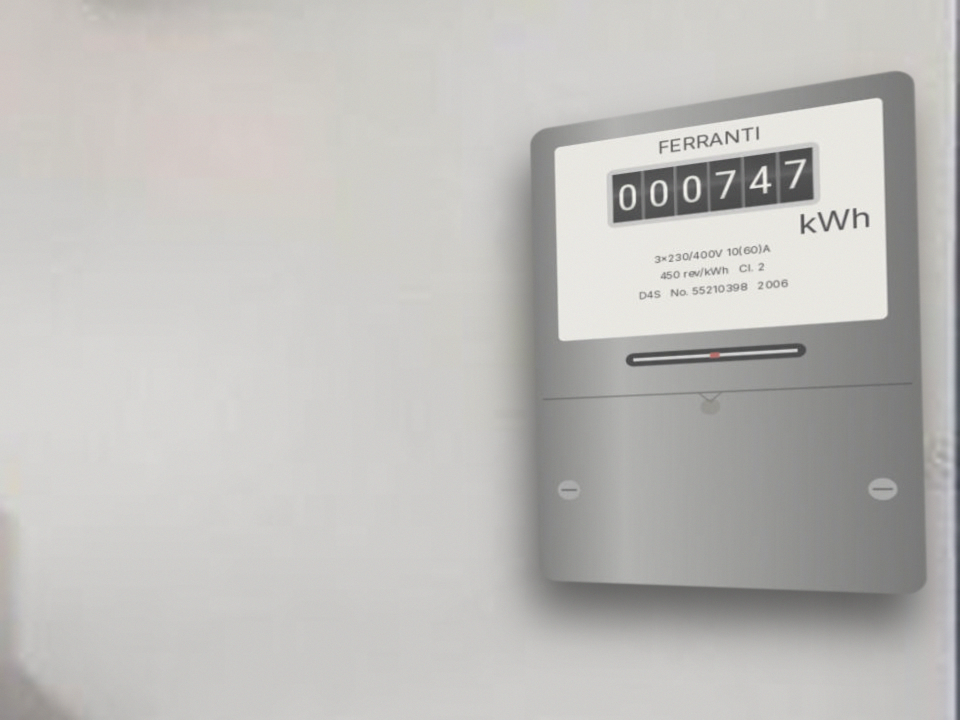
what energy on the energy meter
747 kWh
